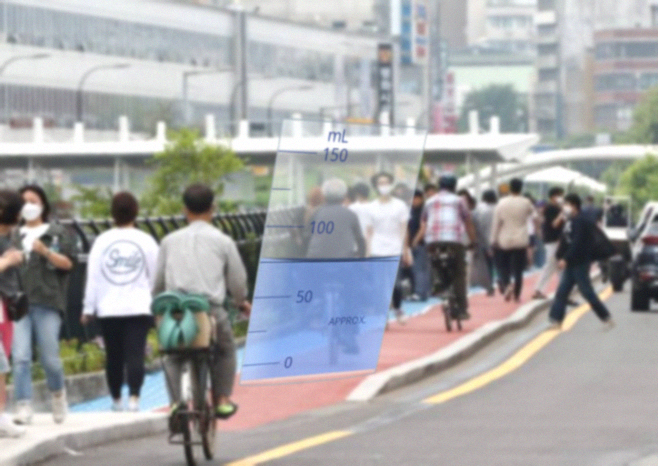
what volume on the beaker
75 mL
